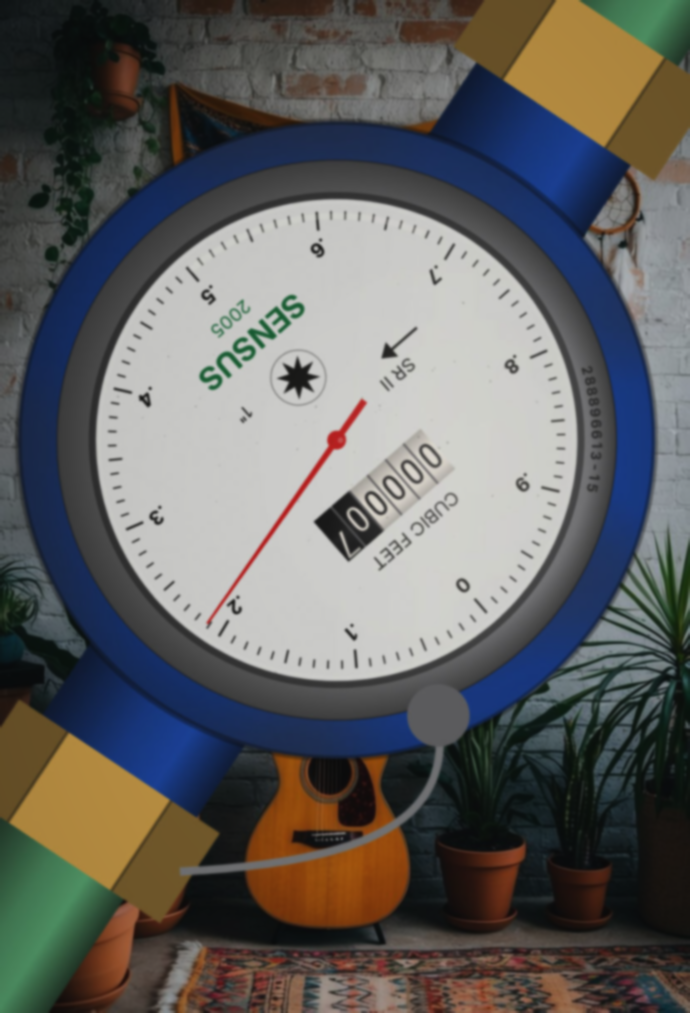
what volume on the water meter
7.21 ft³
